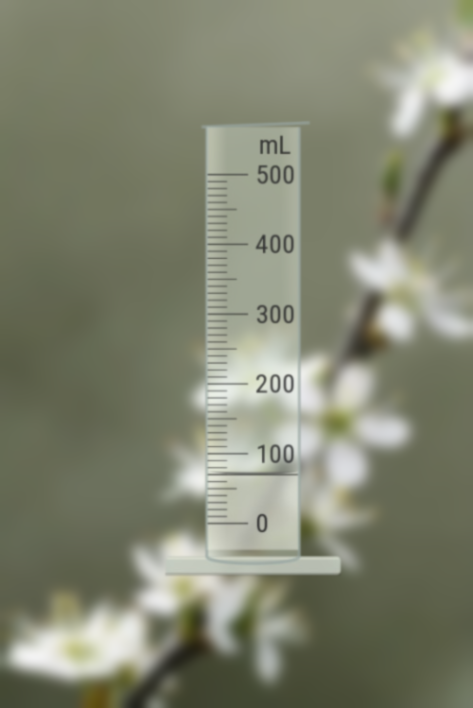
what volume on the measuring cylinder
70 mL
